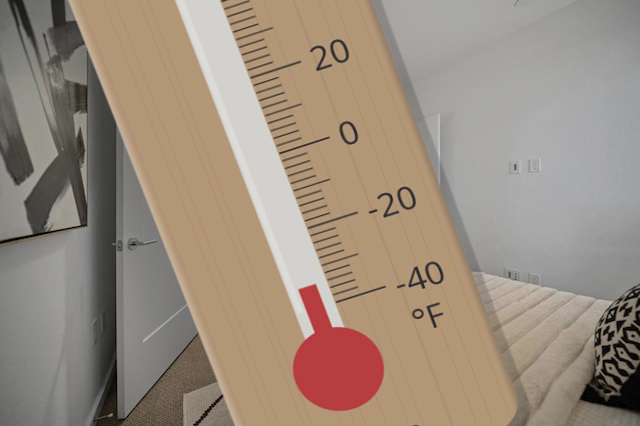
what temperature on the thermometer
-34 °F
